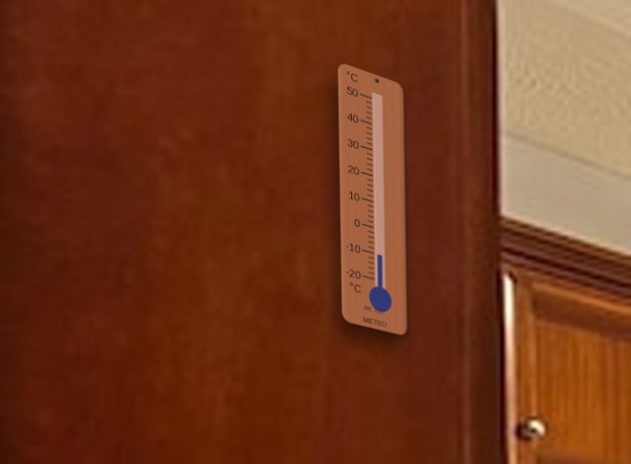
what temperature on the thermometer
-10 °C
